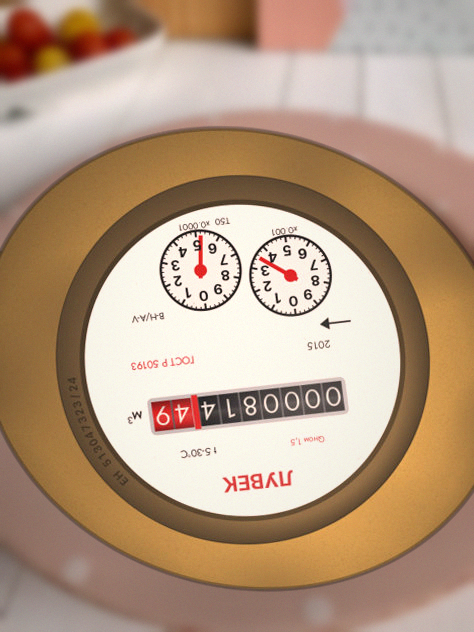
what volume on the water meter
814.4935 m³
